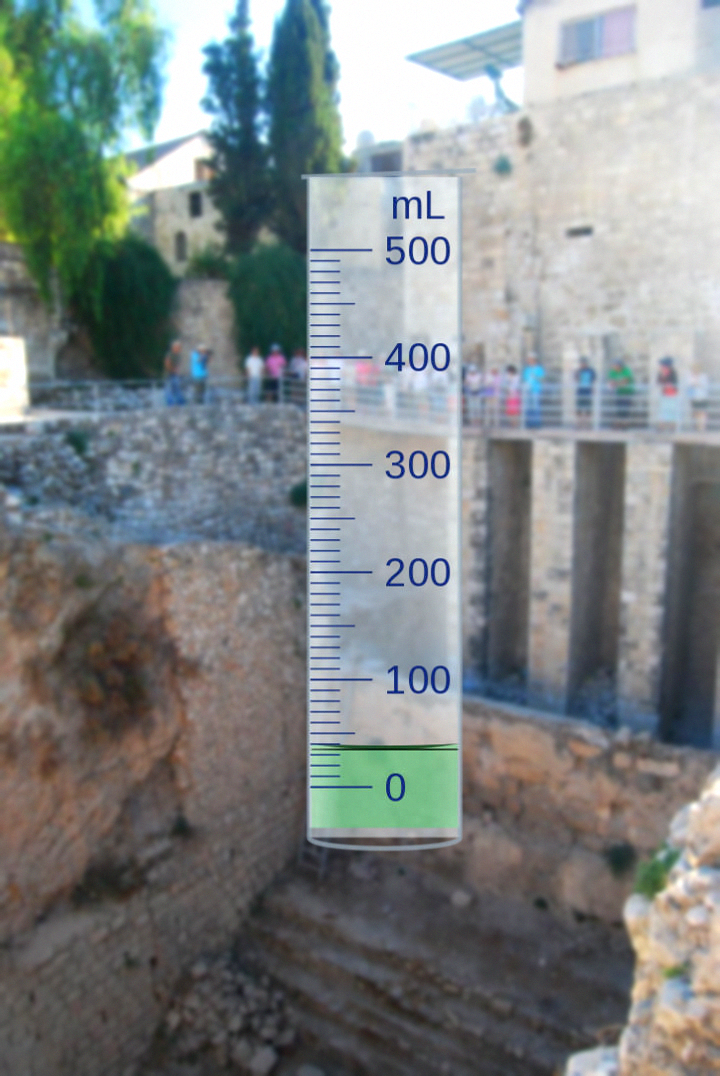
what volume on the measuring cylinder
35 mL
